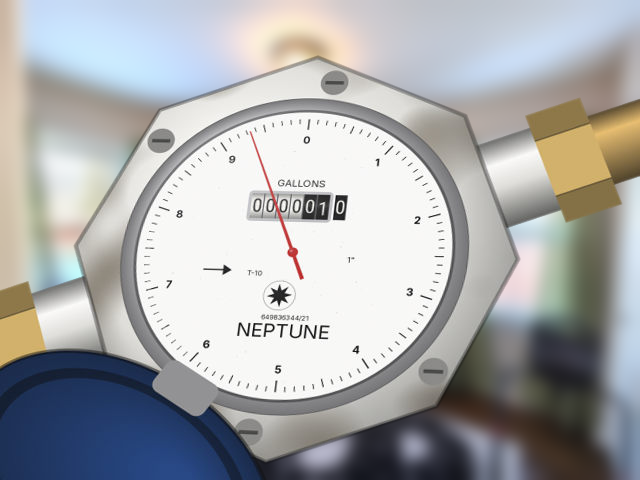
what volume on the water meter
9.3 gal
